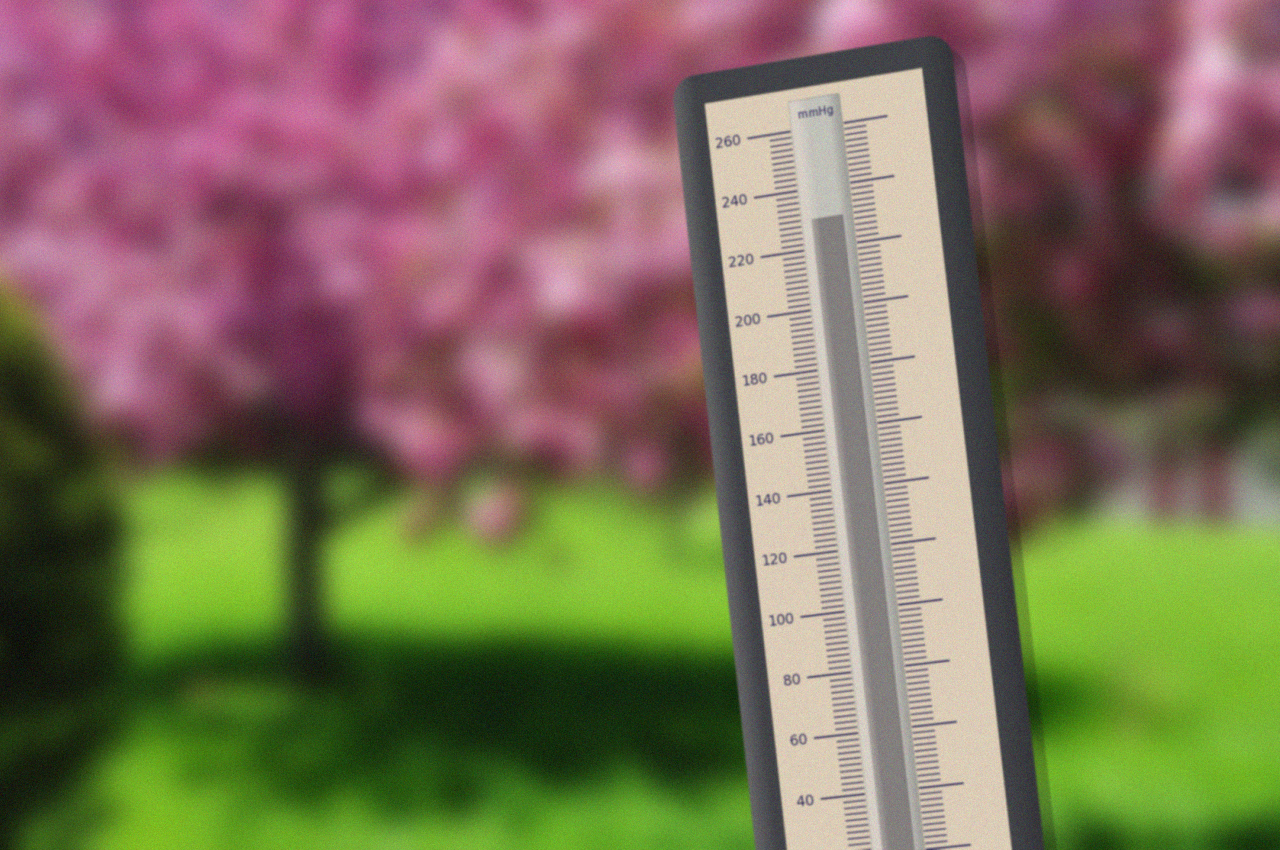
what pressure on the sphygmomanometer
230 mmHg
